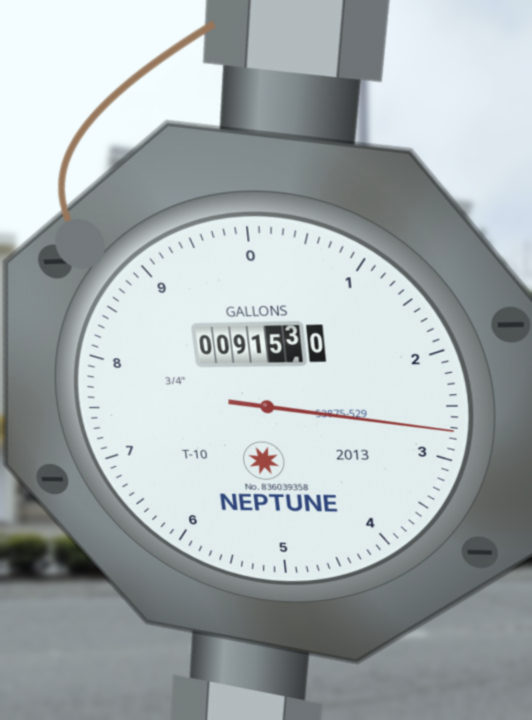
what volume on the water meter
91532.7 gal
